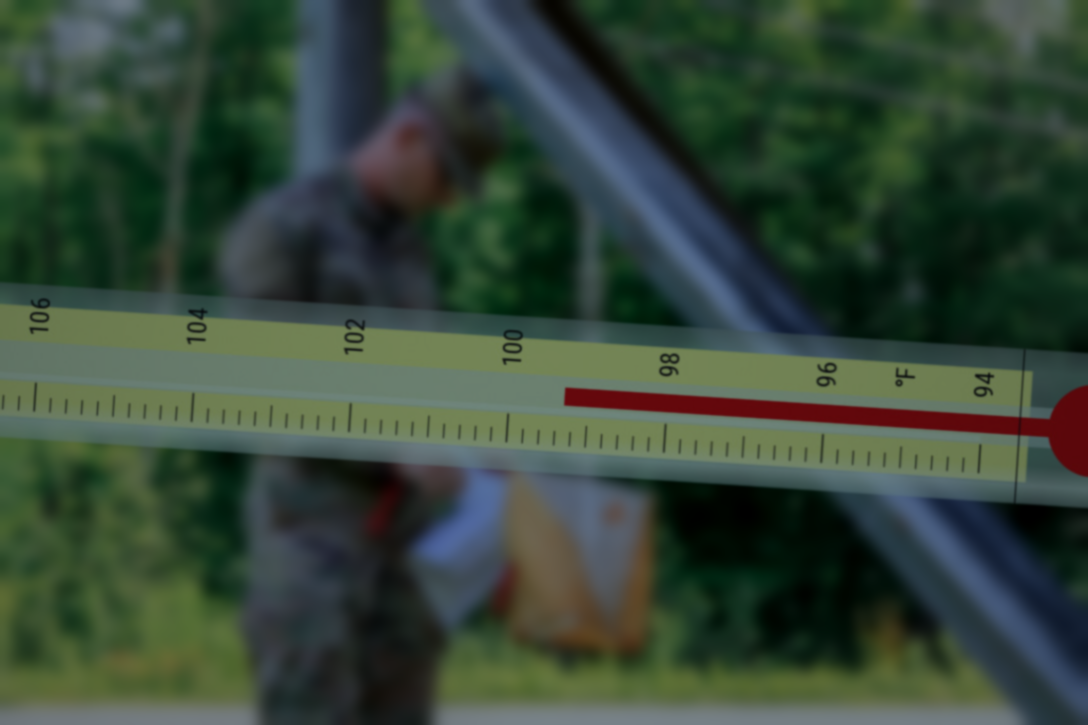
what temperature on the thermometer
99.3 °F
